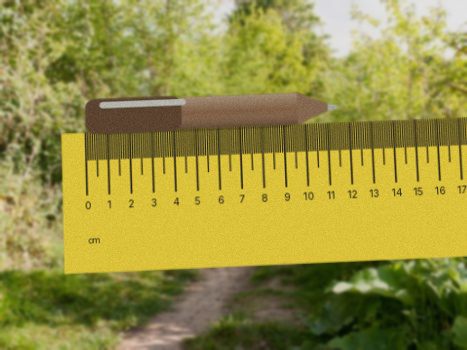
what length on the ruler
11.5 cm
